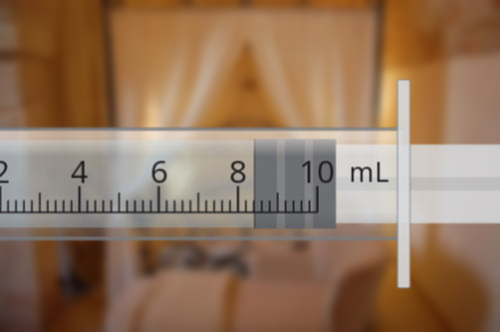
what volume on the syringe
8.4 mL
